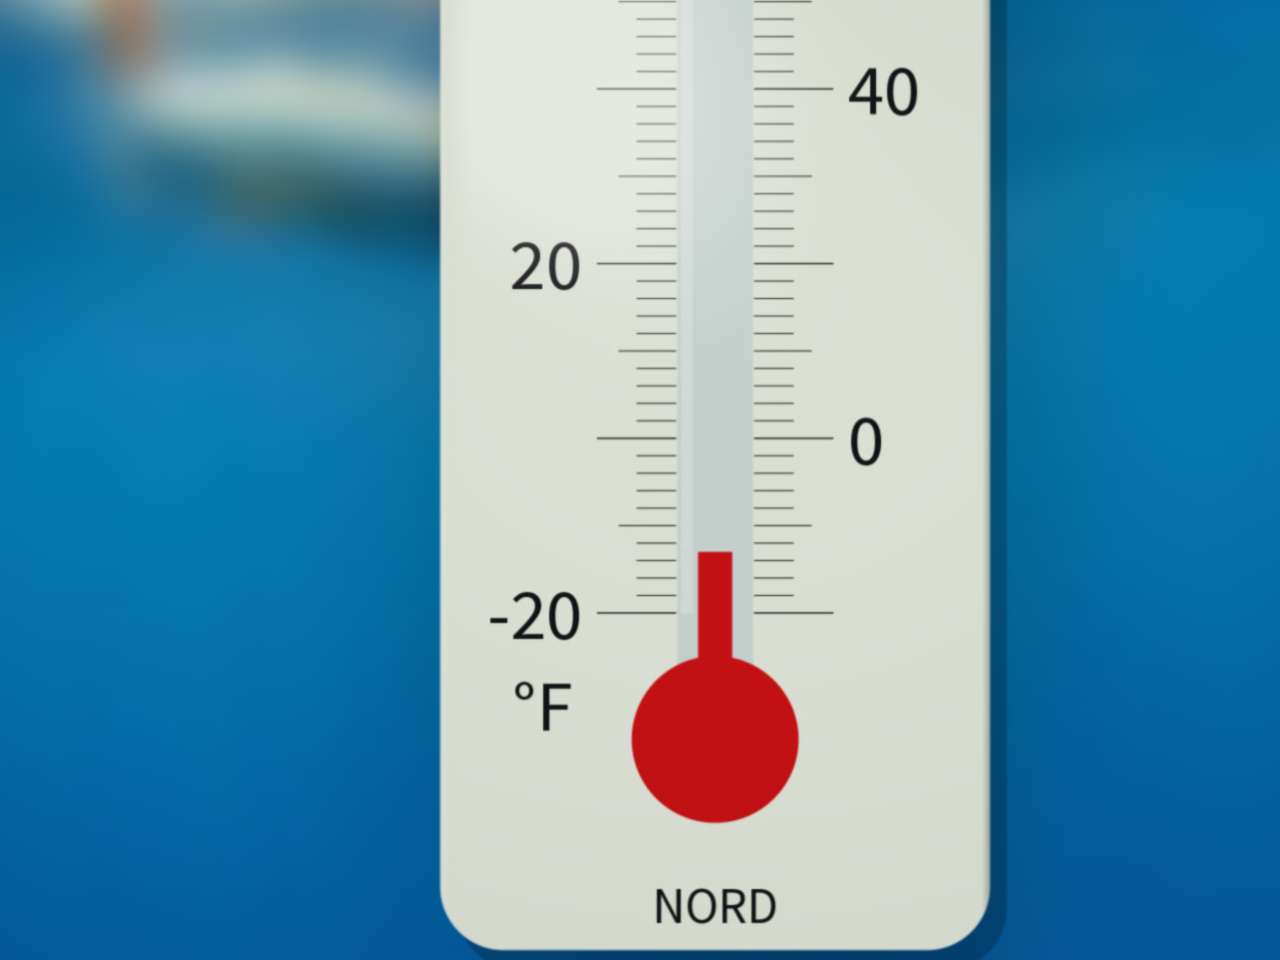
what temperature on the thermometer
-13 °F
